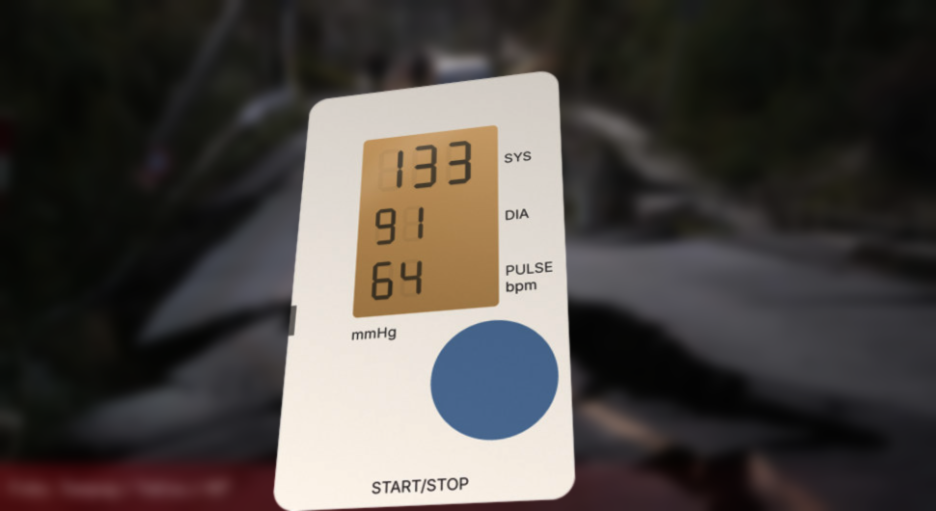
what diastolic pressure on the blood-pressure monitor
91 mmHg
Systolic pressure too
133 mmHg
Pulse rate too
64 bpm
